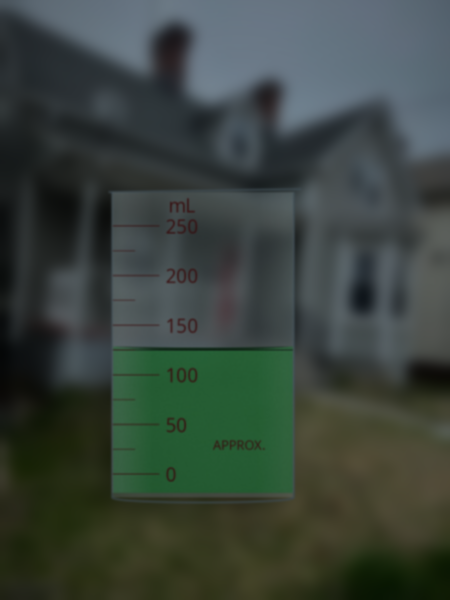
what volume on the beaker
125 mL
